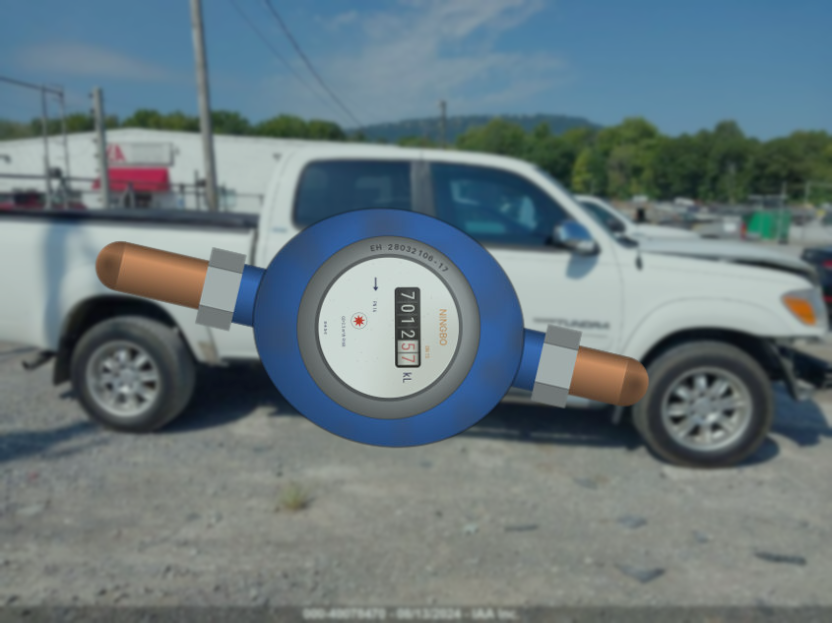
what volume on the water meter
7012.57 kL
